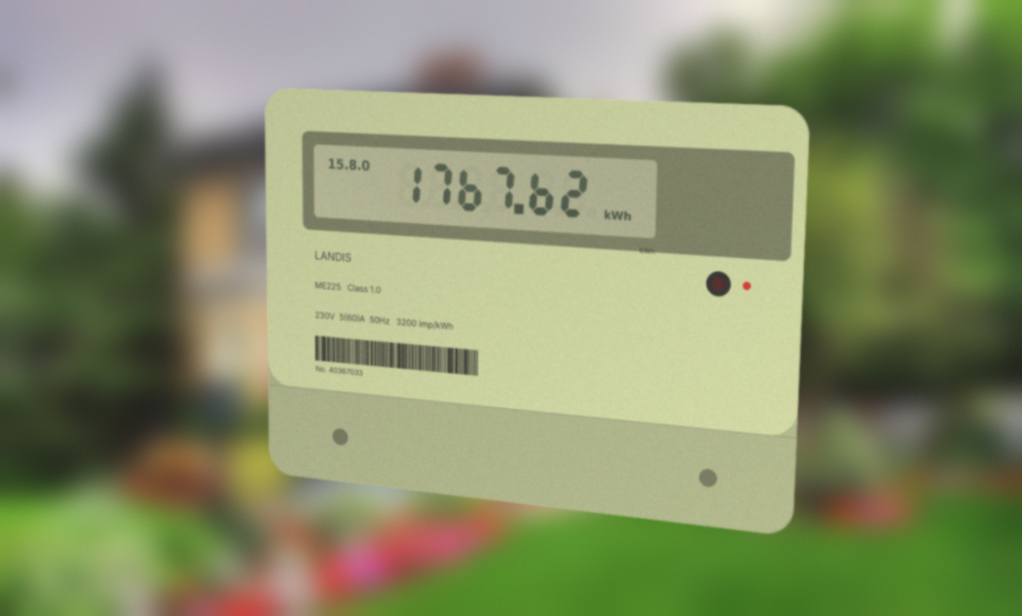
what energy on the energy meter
1767.62 kWh
